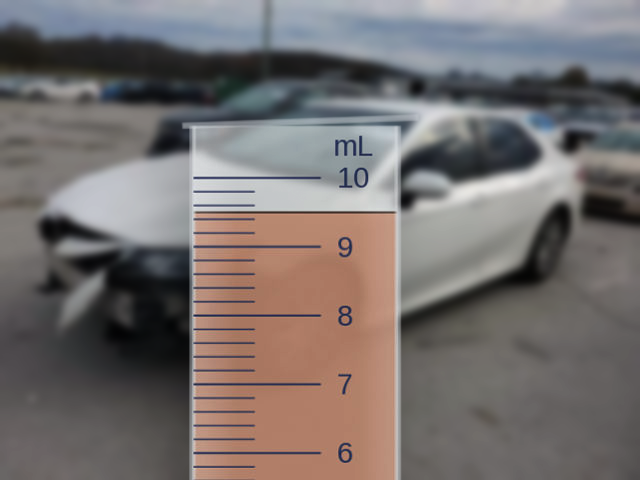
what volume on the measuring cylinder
9.5 mL
